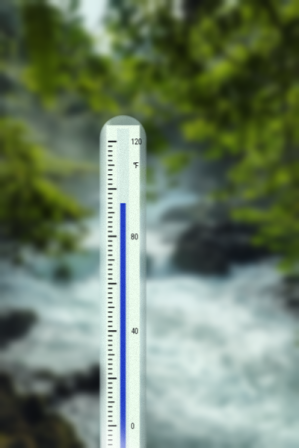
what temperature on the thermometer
94 °F
